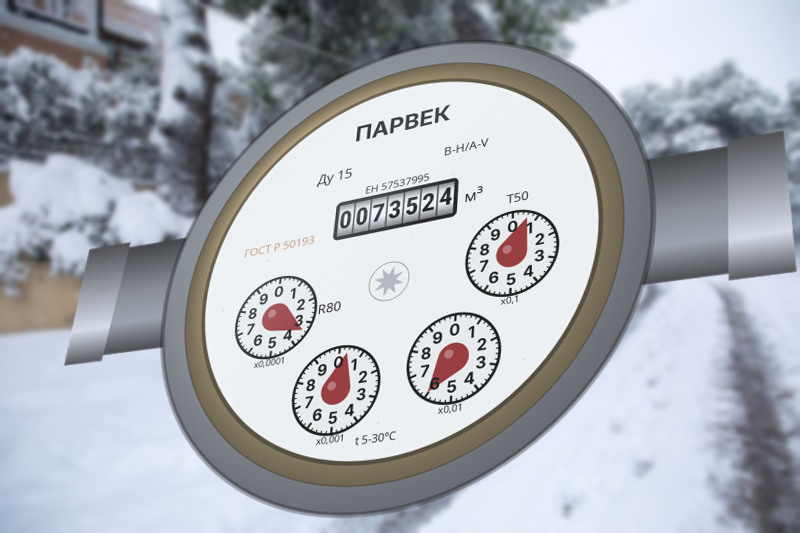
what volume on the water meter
73524.0603 m³
